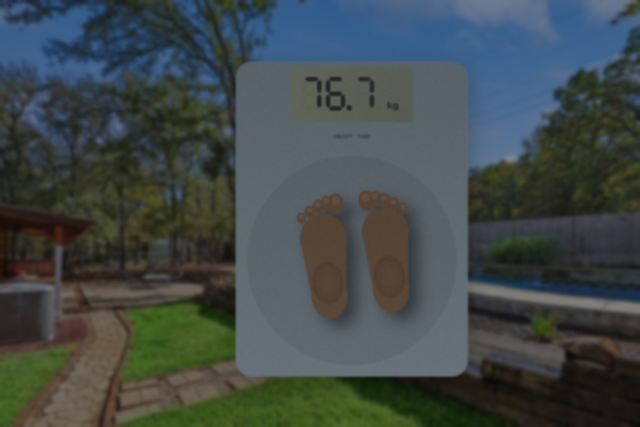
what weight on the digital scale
76.7 kg
